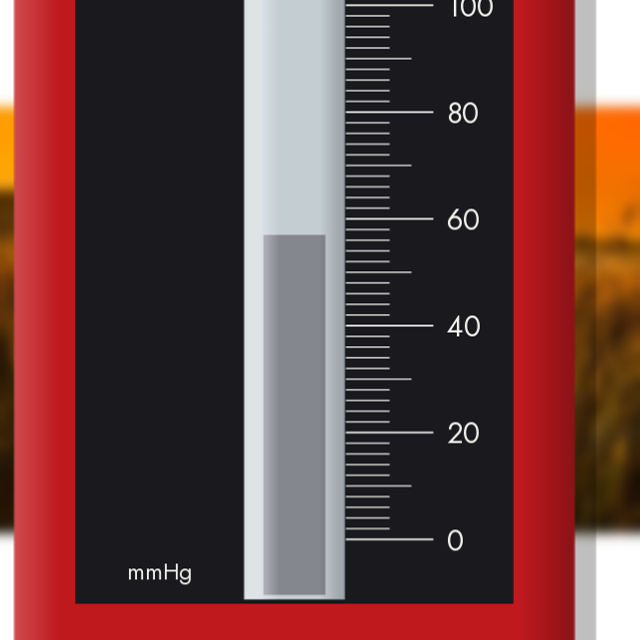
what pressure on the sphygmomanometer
57 mmHg
